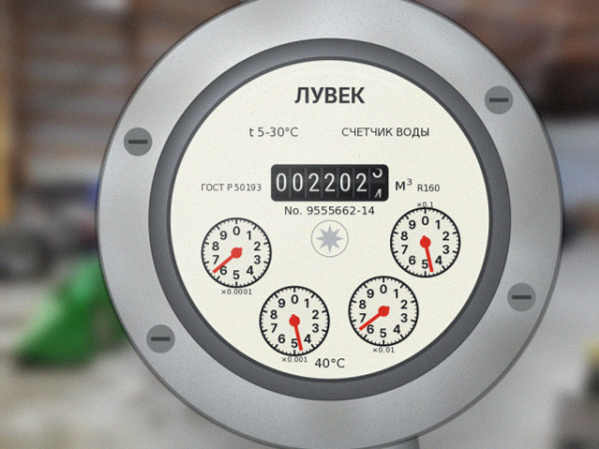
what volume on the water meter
22023.4646 m³
